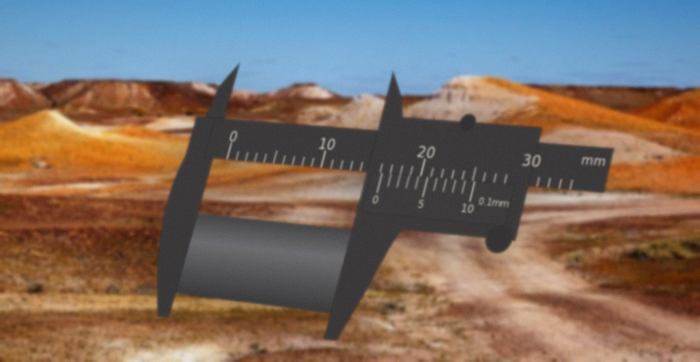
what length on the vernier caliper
16.2 mm
